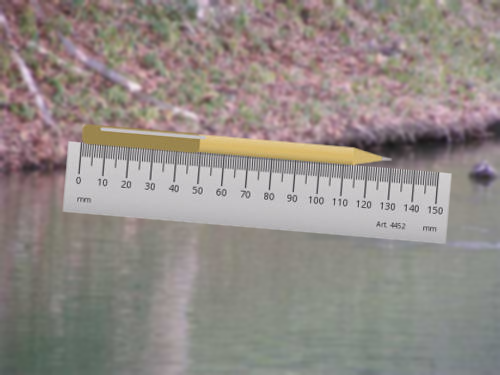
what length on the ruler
130 mm
